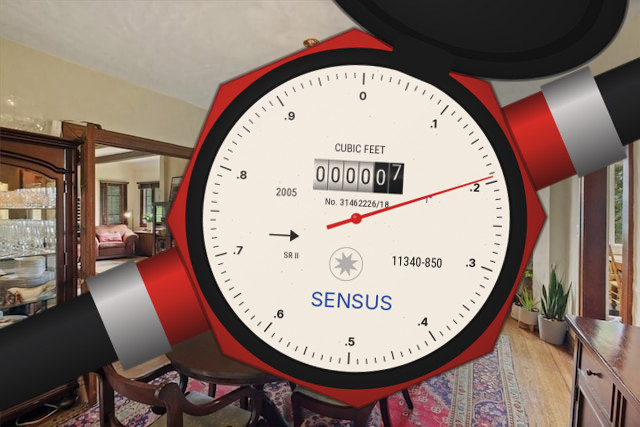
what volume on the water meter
7.19 ft³
